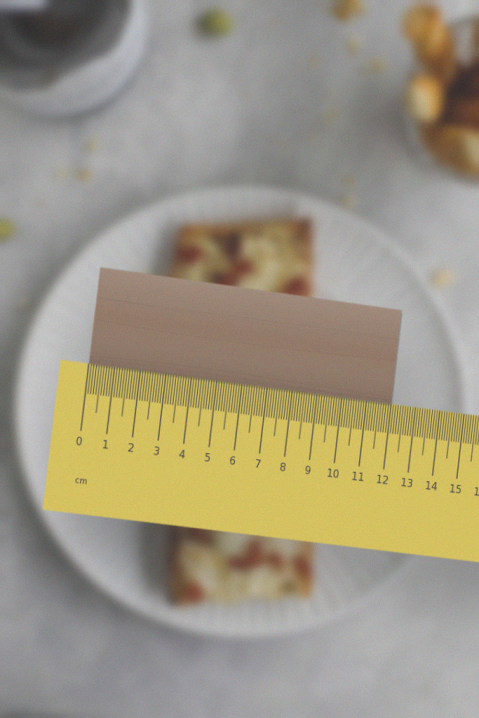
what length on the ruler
12 cm
